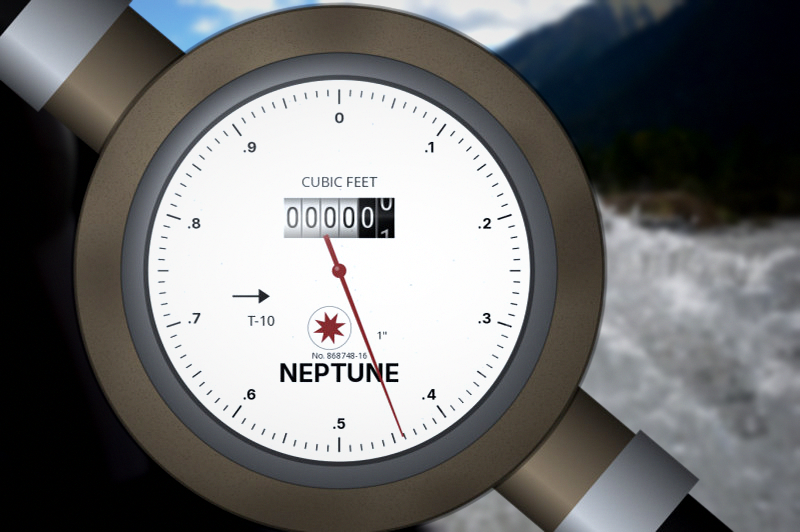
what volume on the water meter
0.44 ft³
